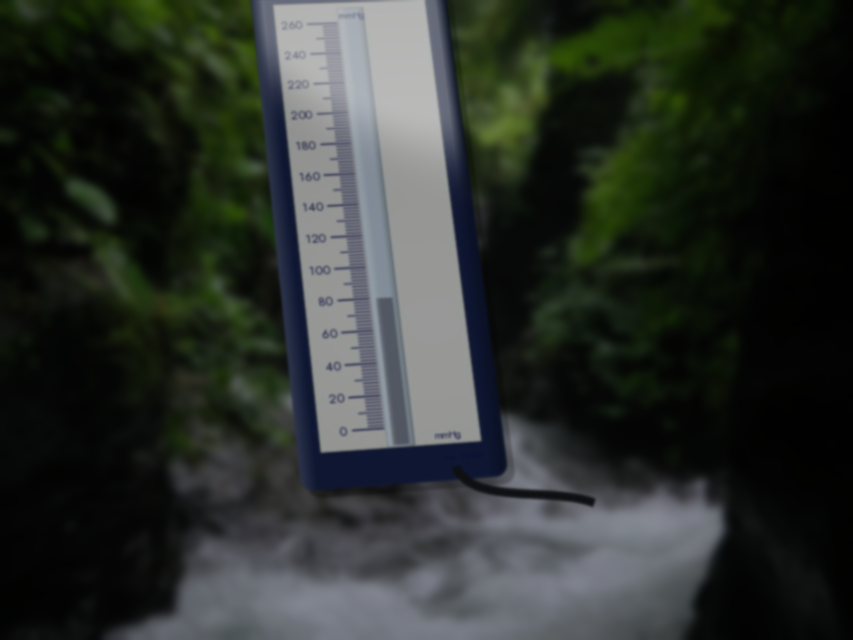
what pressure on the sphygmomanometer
80 mmHg
